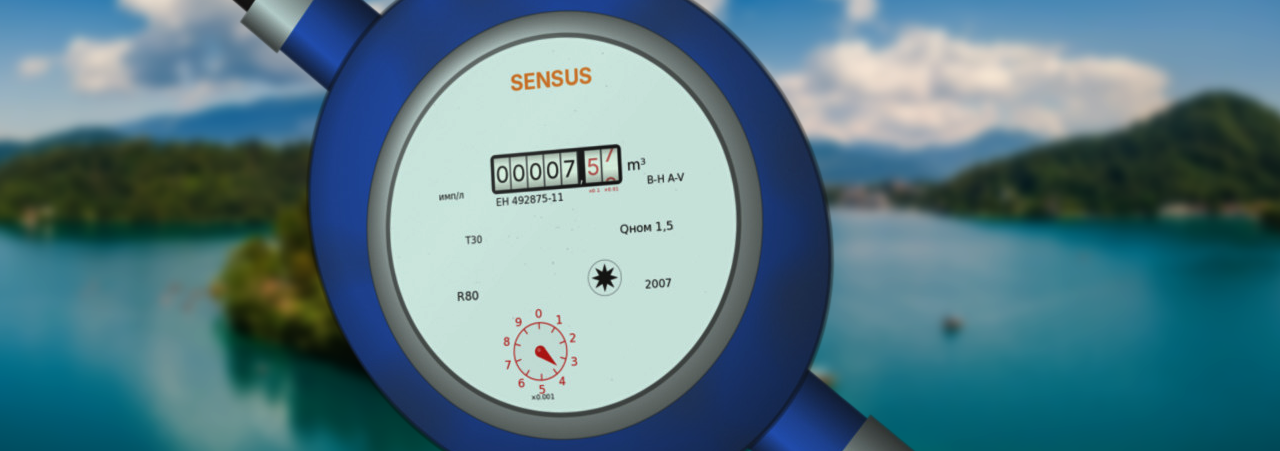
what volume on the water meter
7.573 m³
